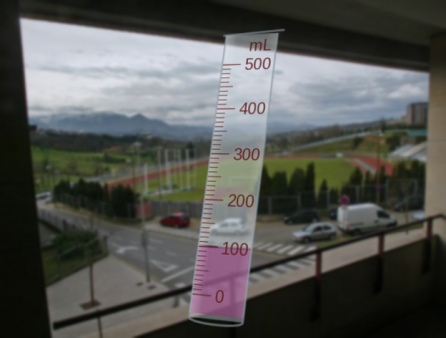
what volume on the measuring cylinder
100 mL
